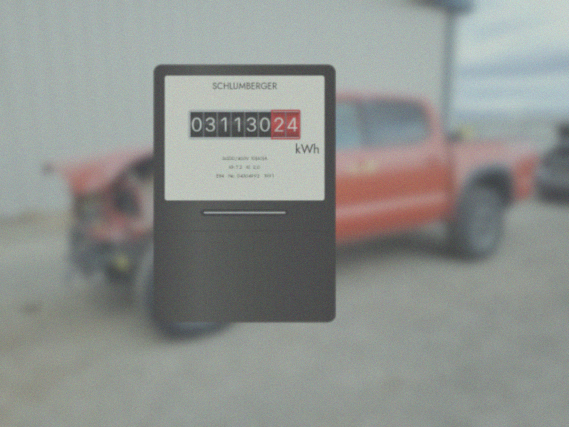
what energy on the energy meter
31130.24 kWh
